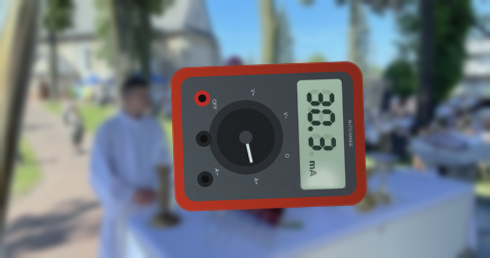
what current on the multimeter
30.3 mA
